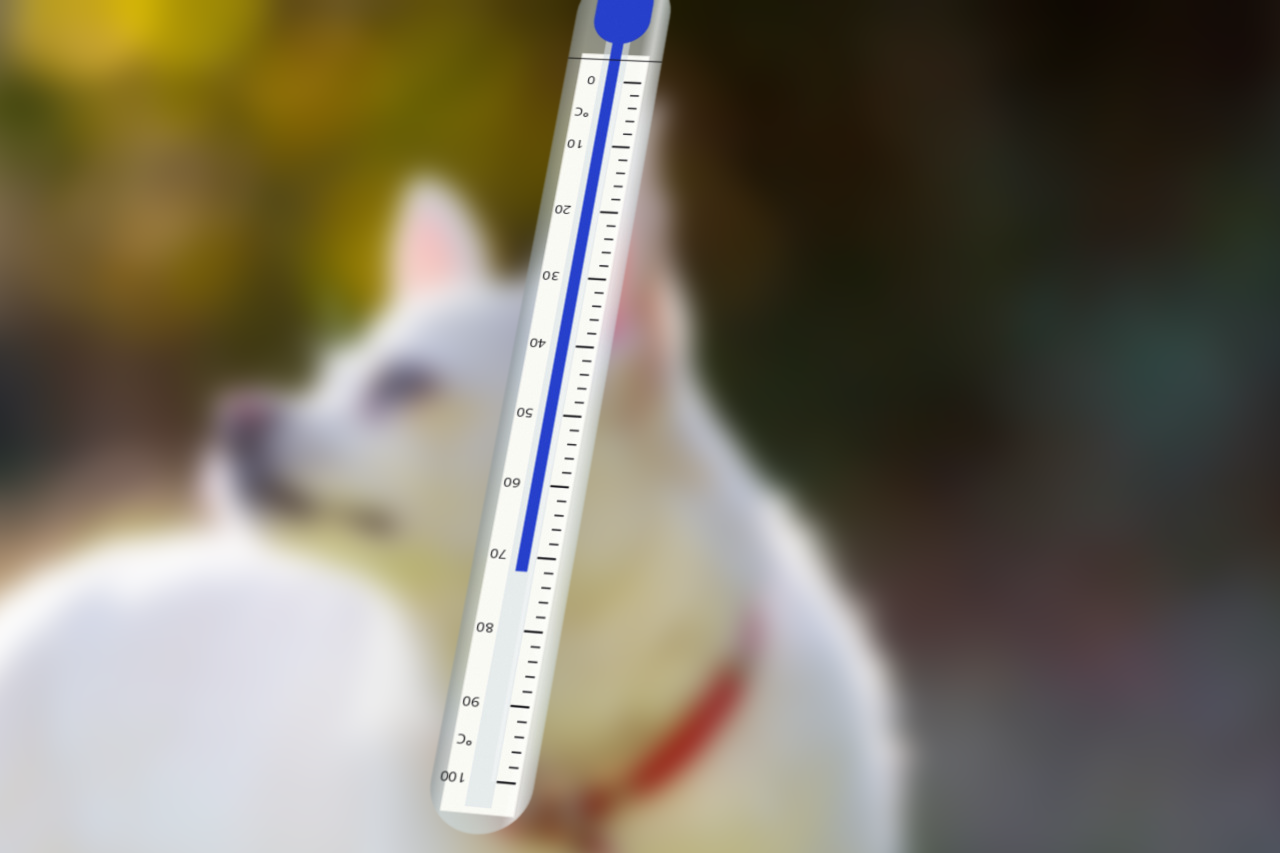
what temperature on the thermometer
72 °C
